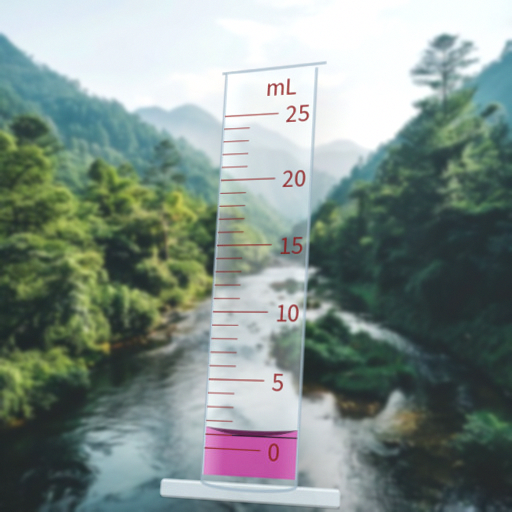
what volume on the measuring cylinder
1 mL
